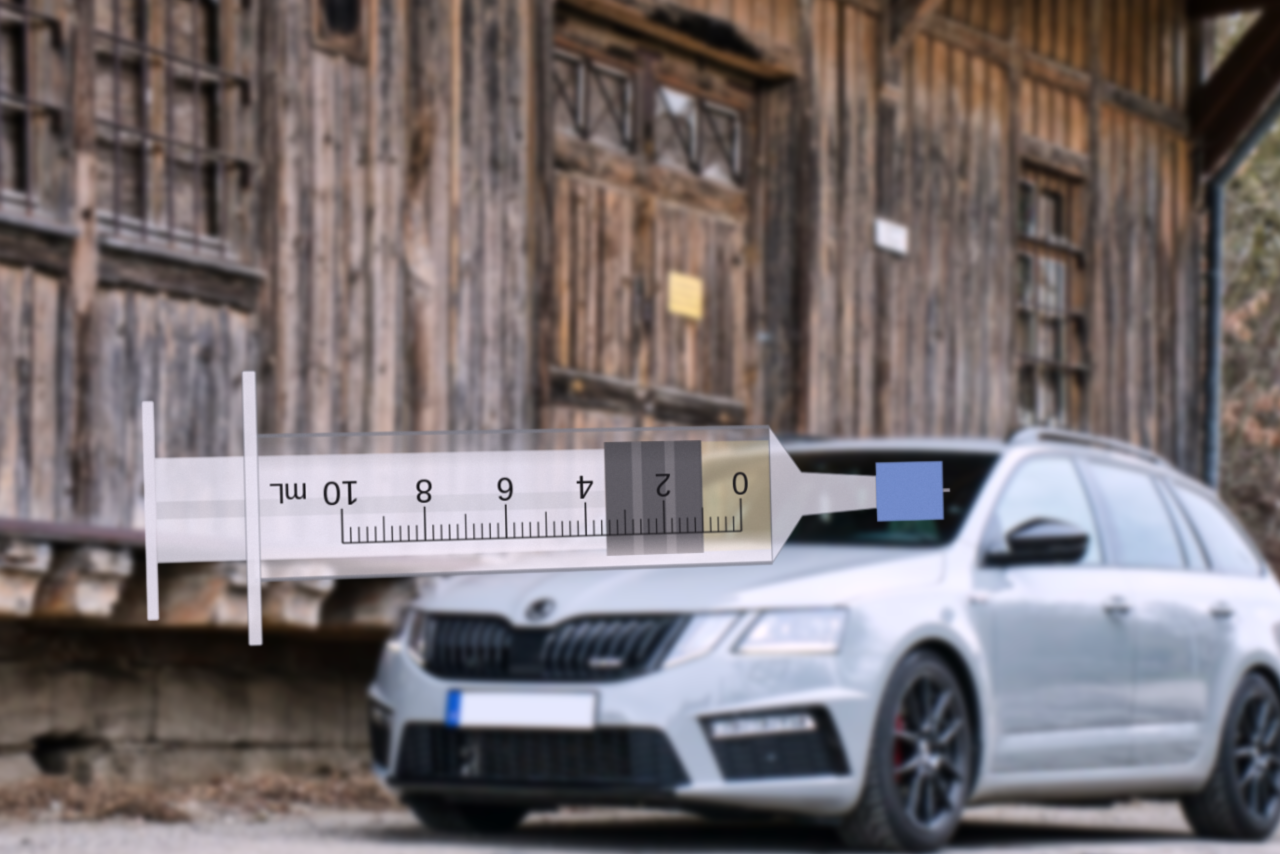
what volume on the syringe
1 mL
